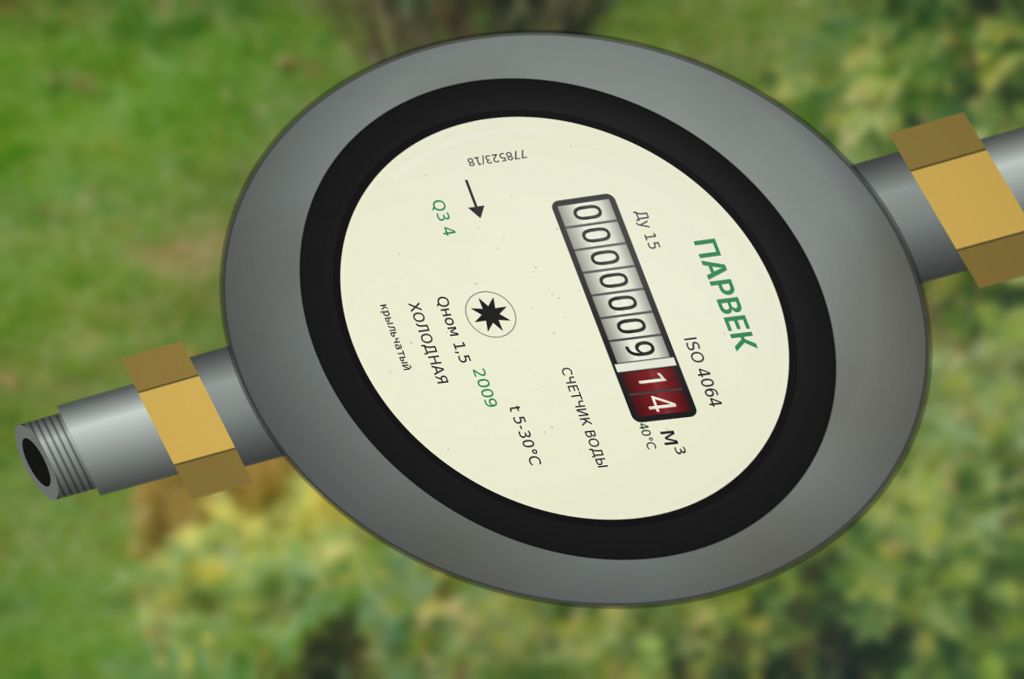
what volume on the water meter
9.14 m³
